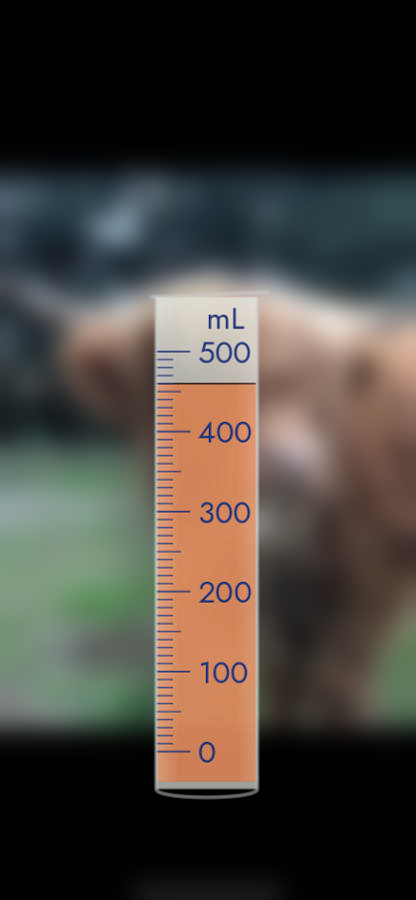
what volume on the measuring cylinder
460 mL
